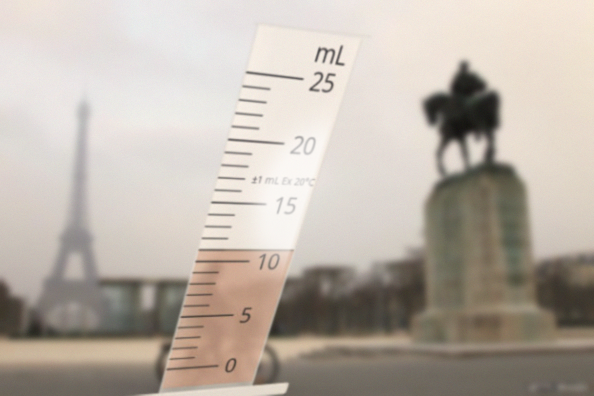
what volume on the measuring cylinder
11 mL
